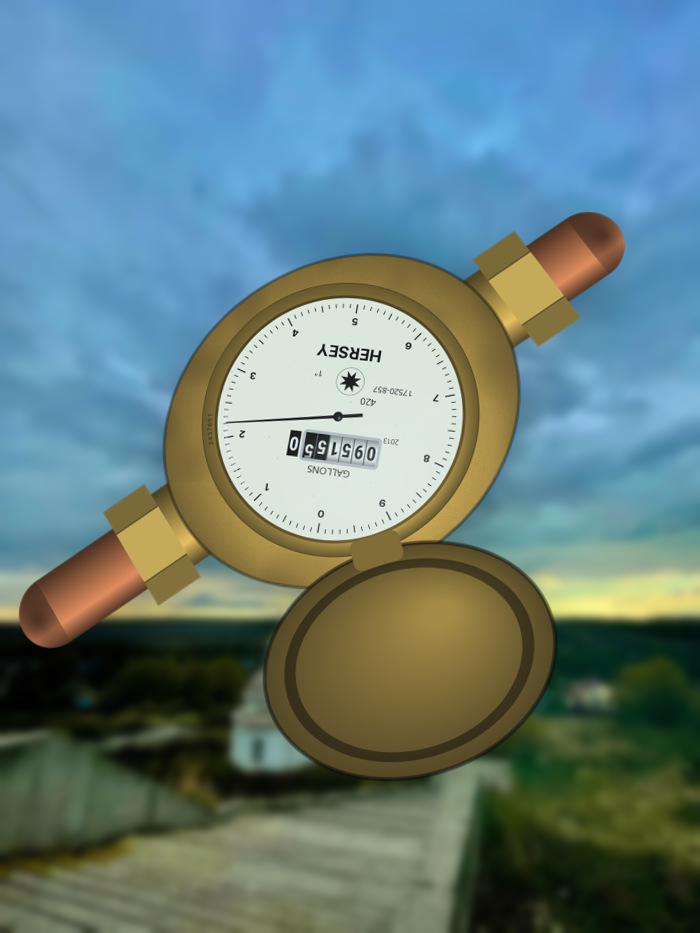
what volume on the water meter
951552.2 gal
